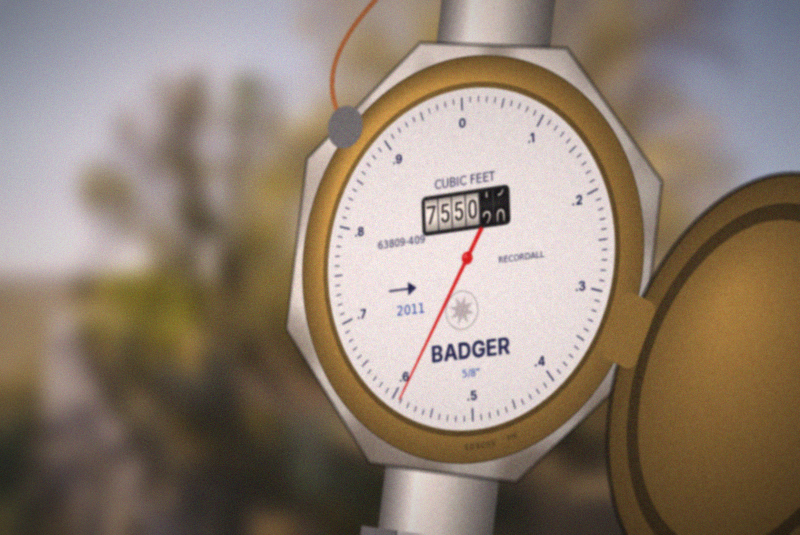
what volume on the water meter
755019.59 ft³
